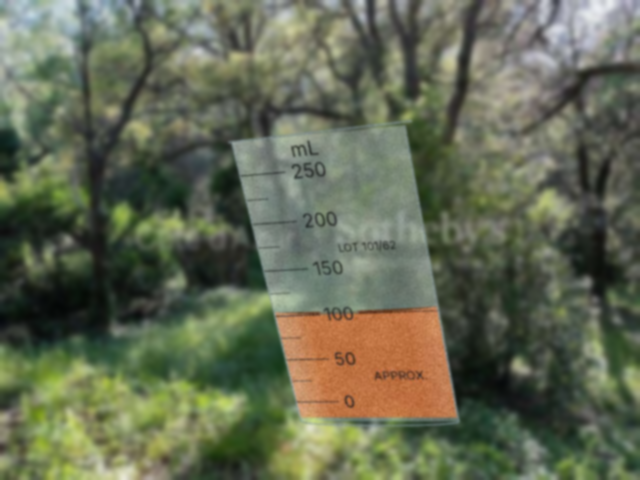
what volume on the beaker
100 mL
